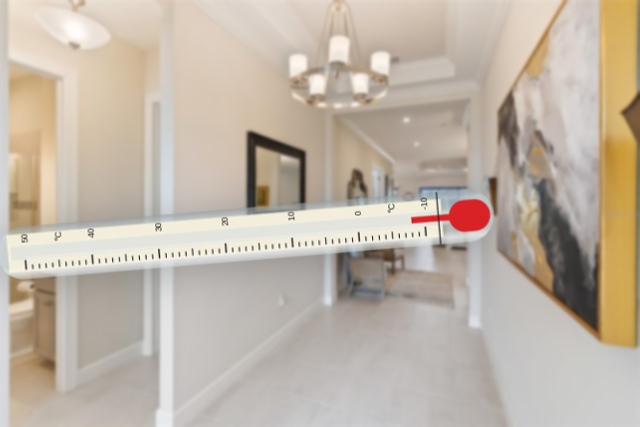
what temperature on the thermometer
-8 °C
